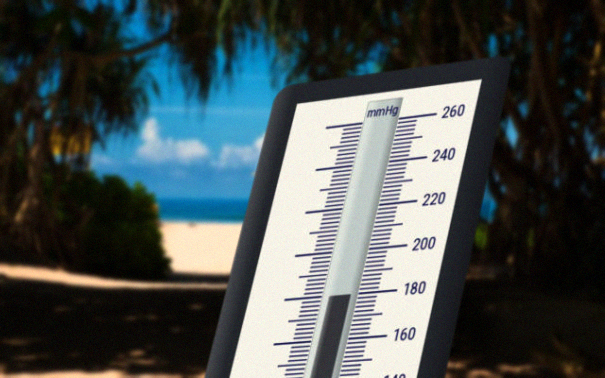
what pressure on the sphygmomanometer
180 mmHg
